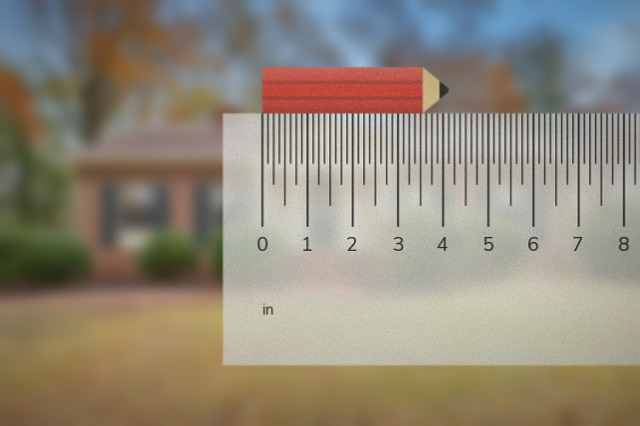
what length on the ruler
4.125 in
